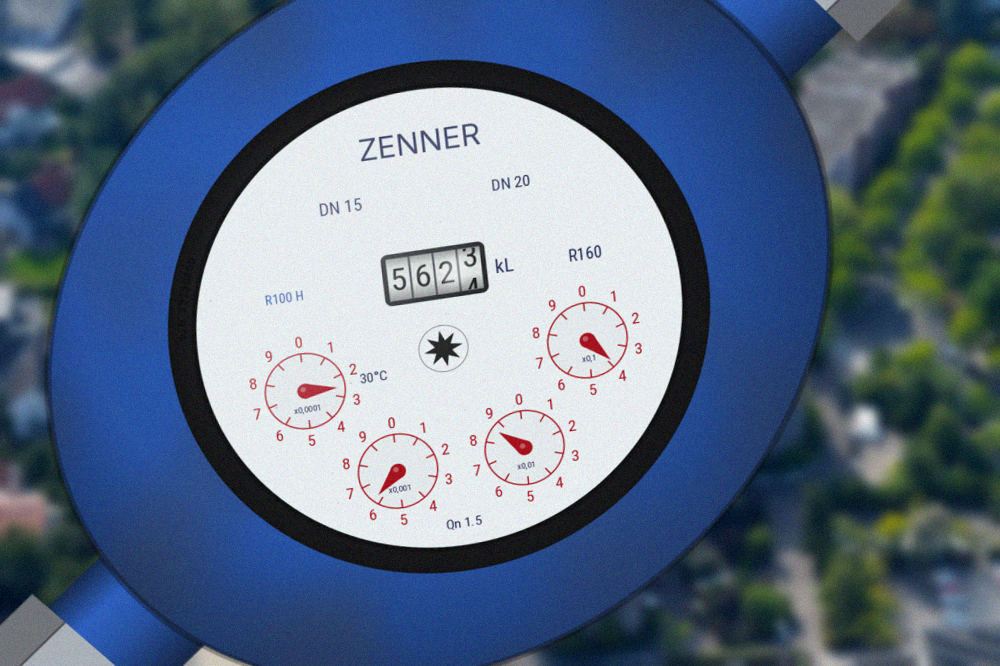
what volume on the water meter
5623.3862 kL
